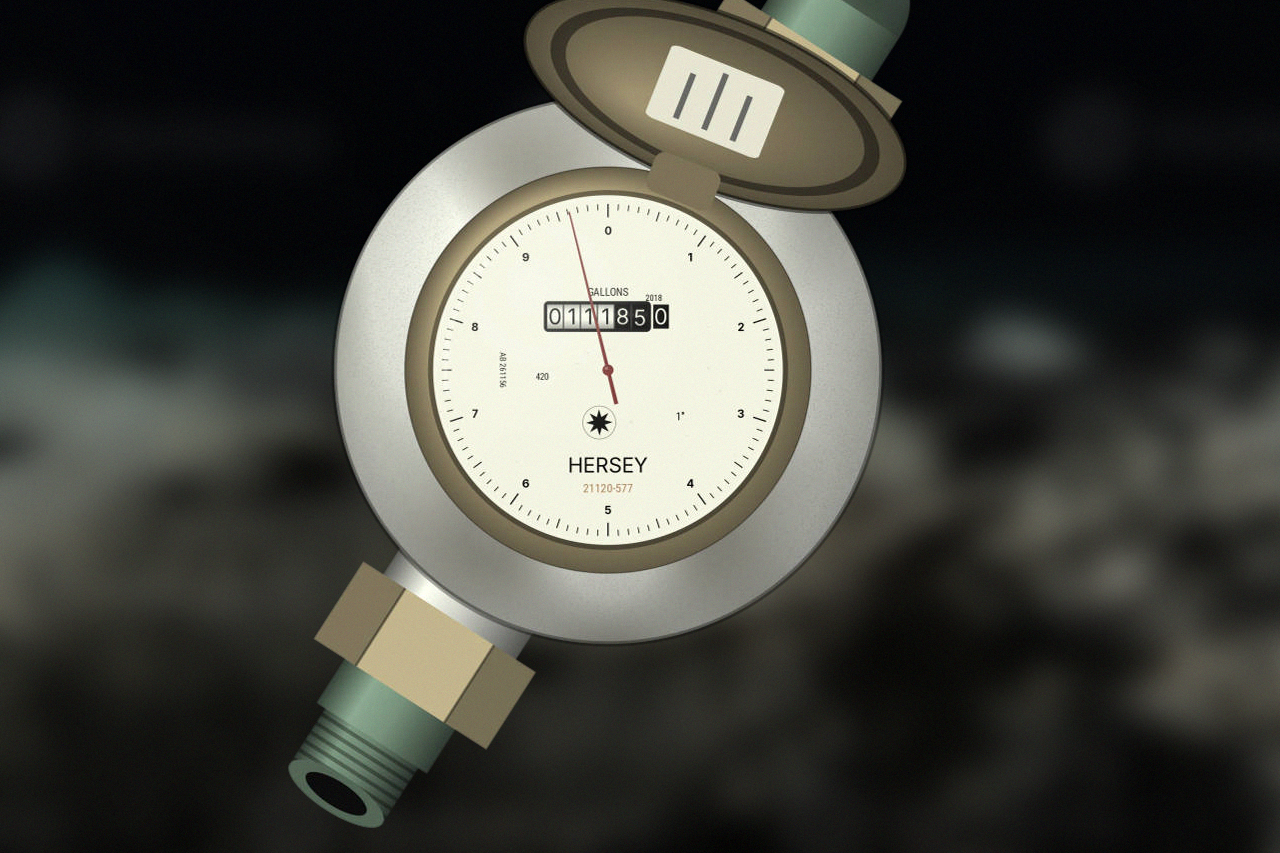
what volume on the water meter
111849.6 gal
